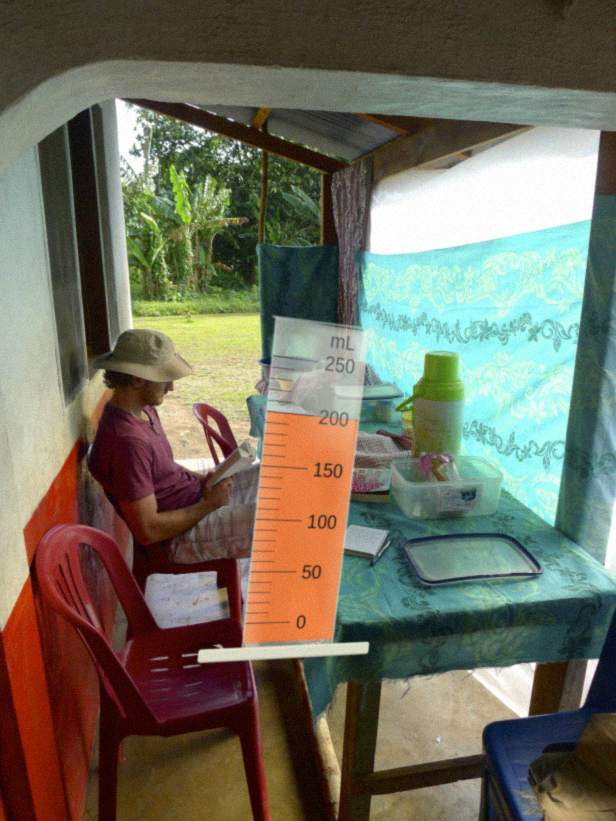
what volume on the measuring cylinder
200 mL
